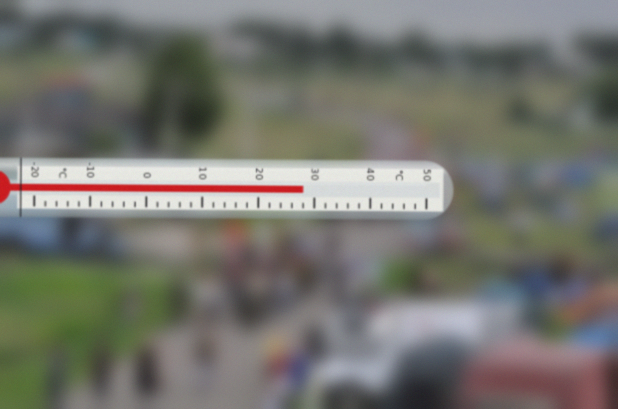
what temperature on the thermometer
28 °C
